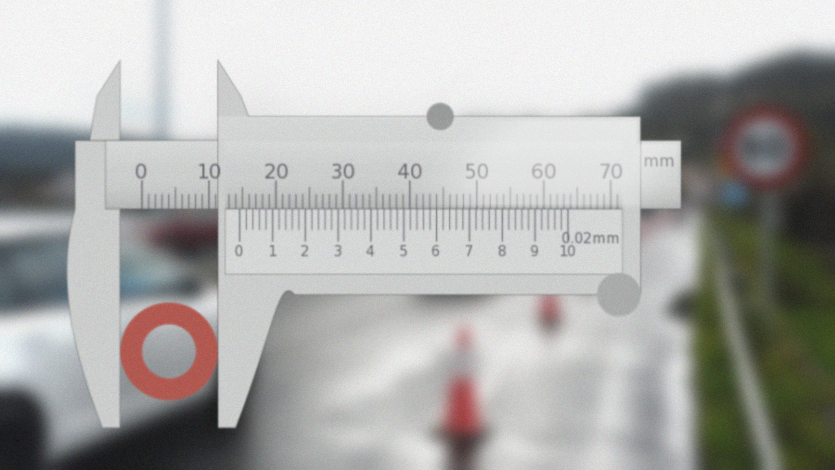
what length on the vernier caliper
14.6 mm
